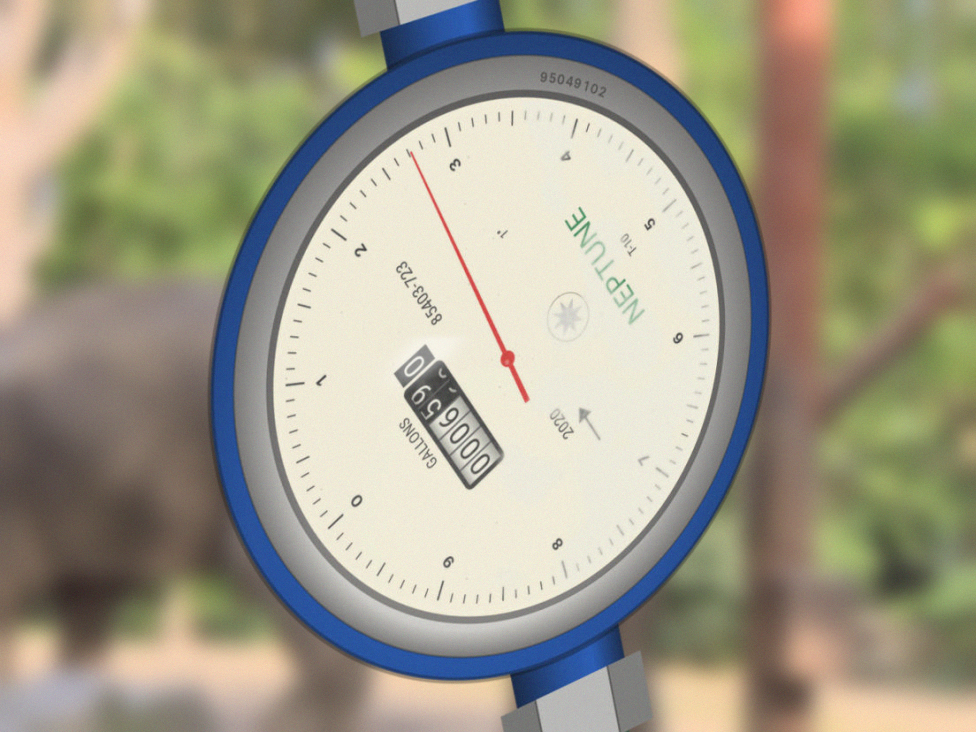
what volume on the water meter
6592.7 gal
